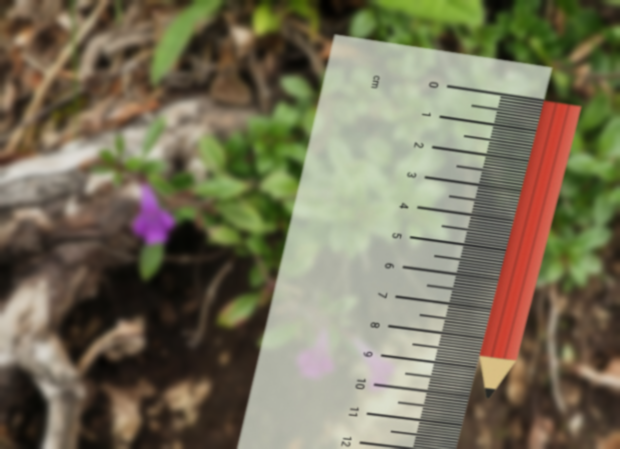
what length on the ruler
10 cm
